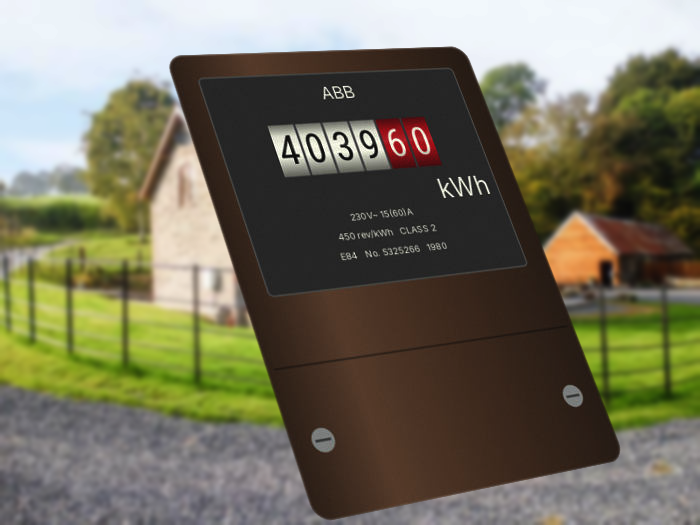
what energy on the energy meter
4039.60 kWh
